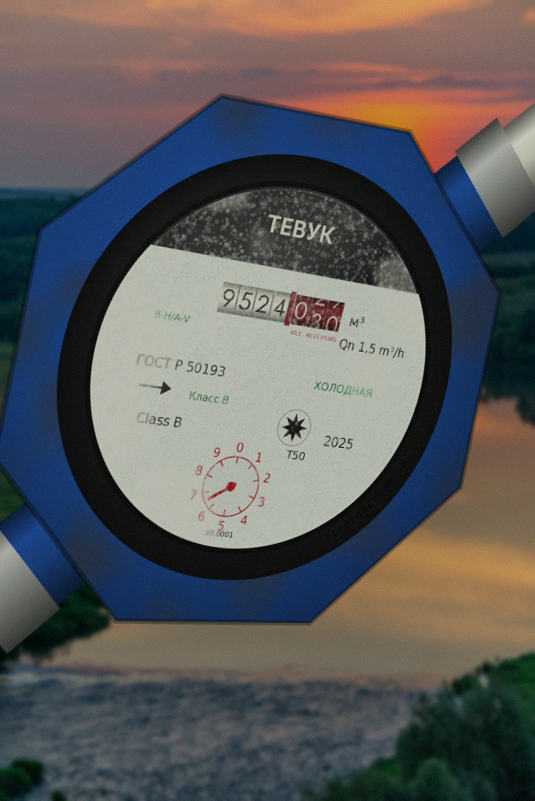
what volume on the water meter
9524.0296 m³
